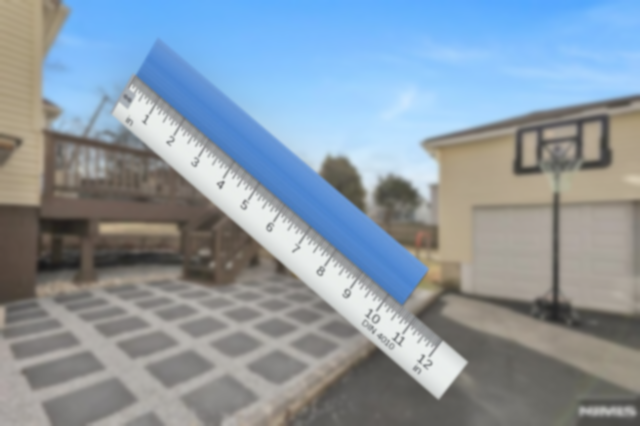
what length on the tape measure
10.5 in
